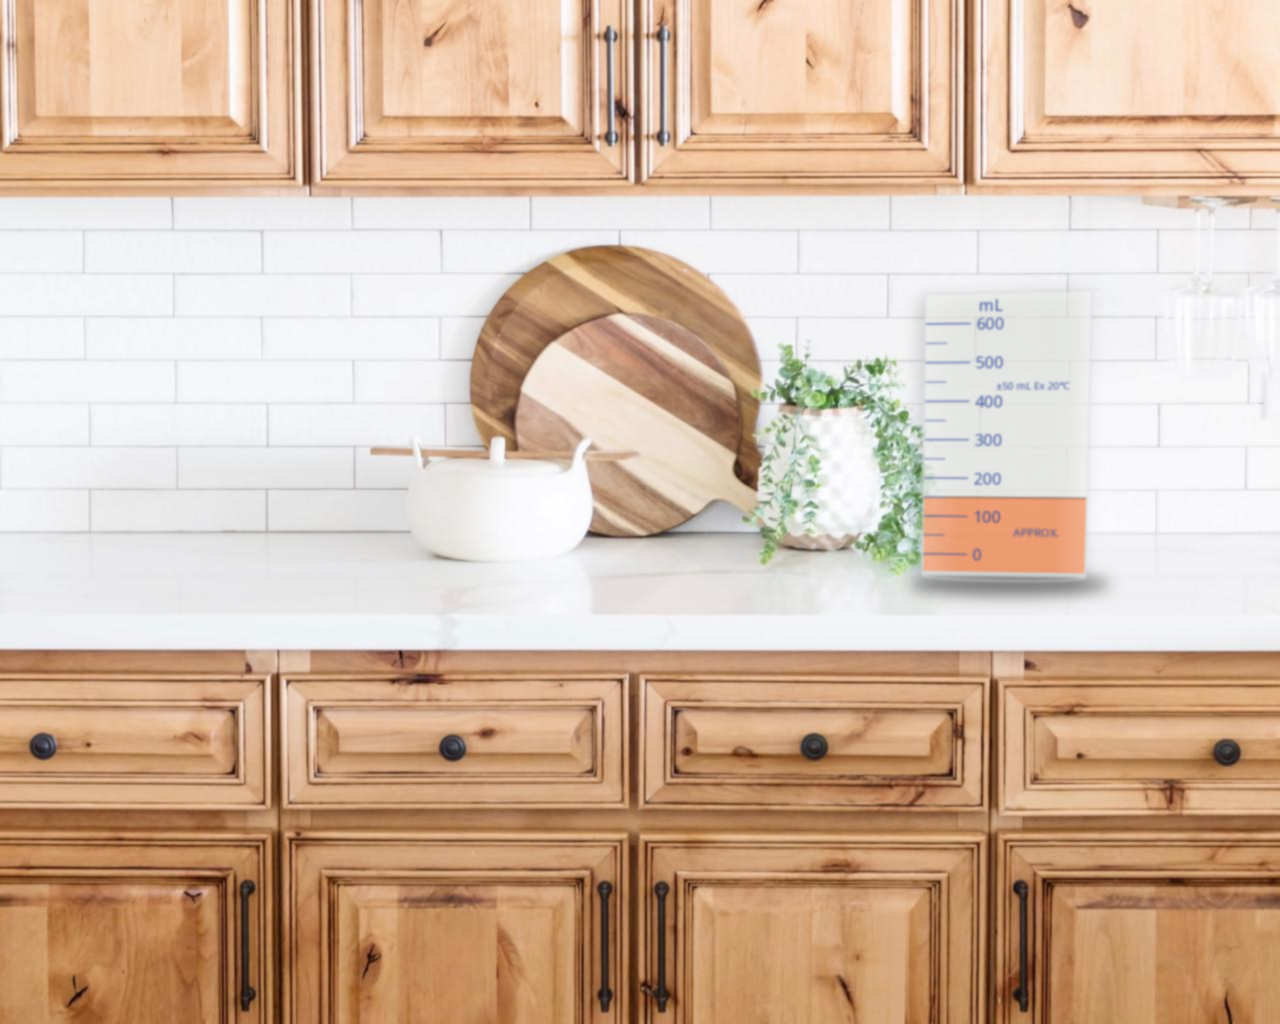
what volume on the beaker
150 mL
